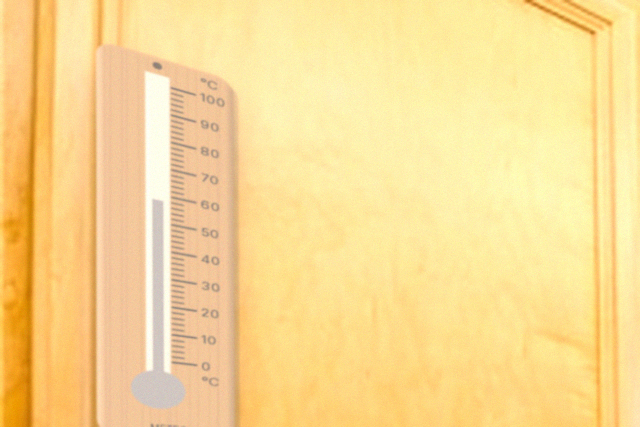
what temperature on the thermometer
58 °C
